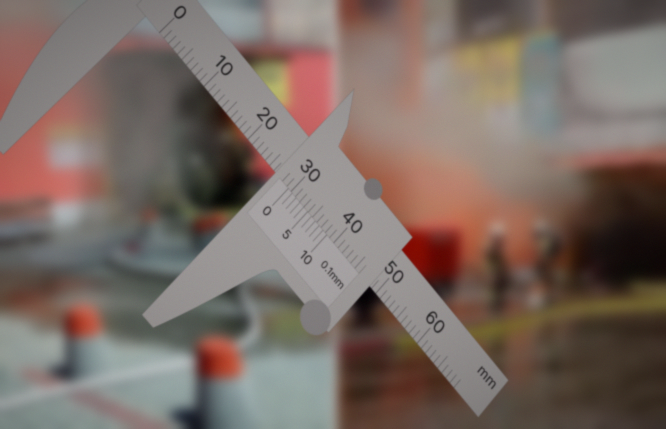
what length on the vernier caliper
29.4 mm
